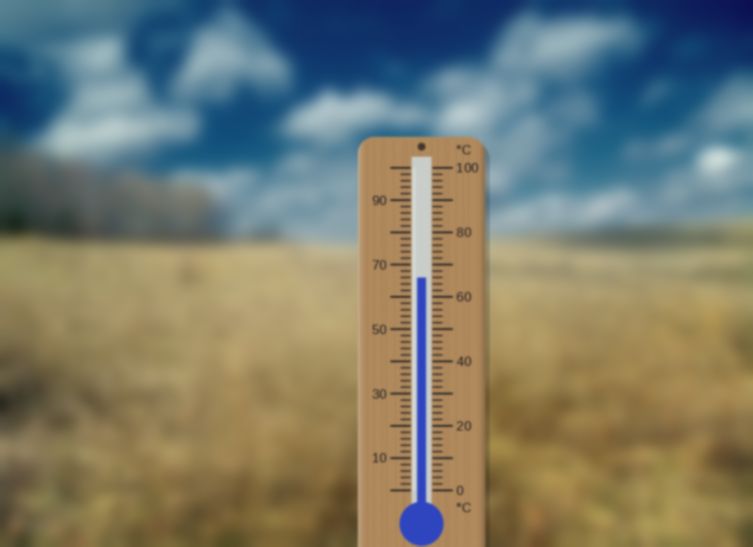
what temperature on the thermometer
66 °C
